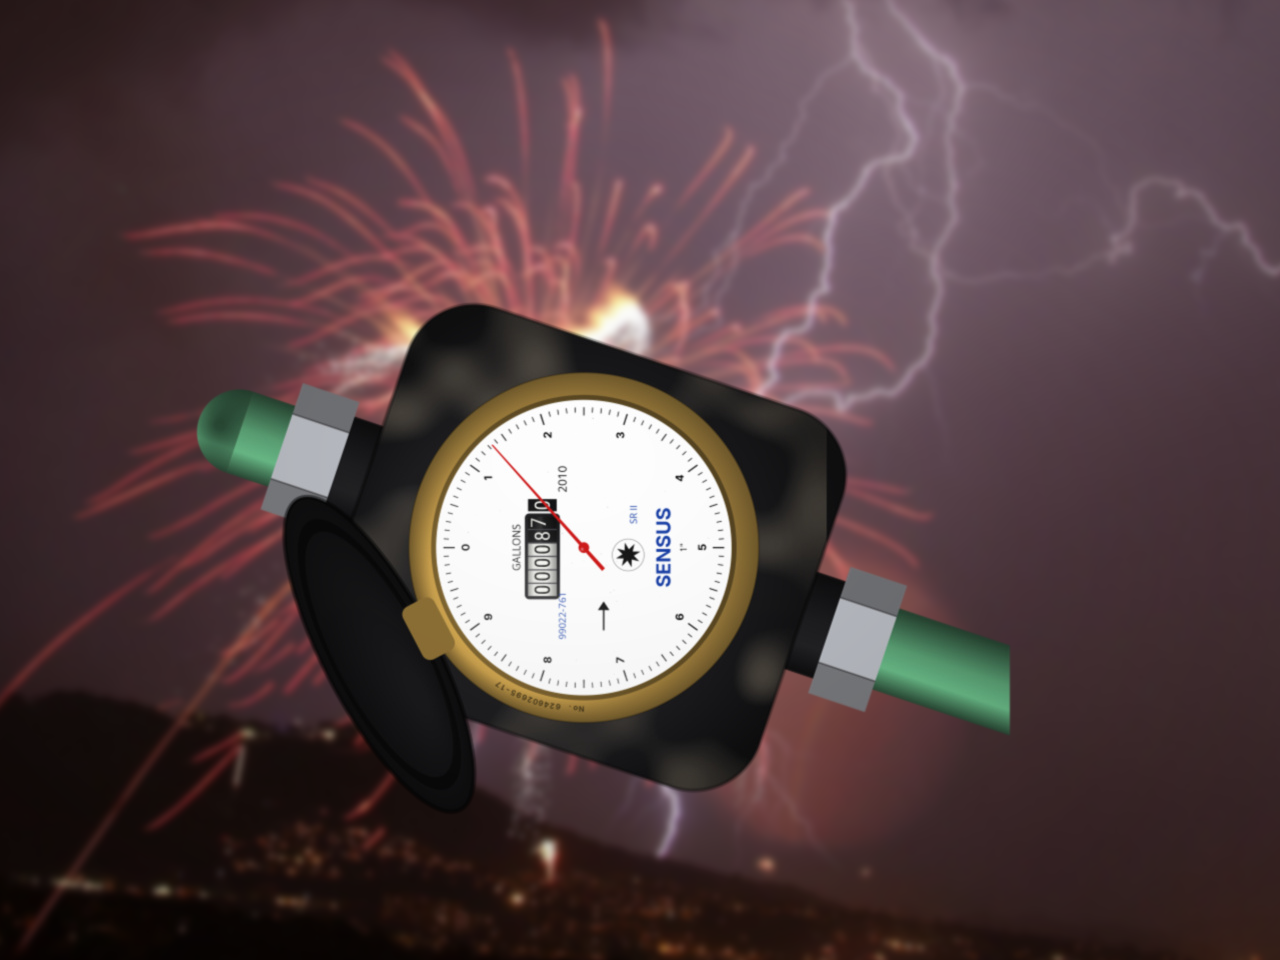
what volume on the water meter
871.3 gal
